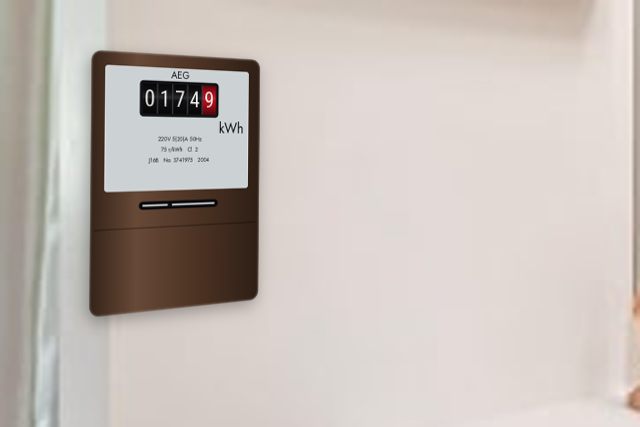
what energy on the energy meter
174.9 kWh
